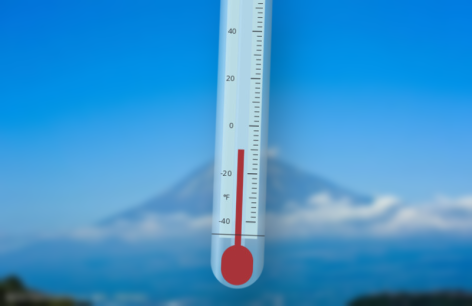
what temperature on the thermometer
-10 °F
